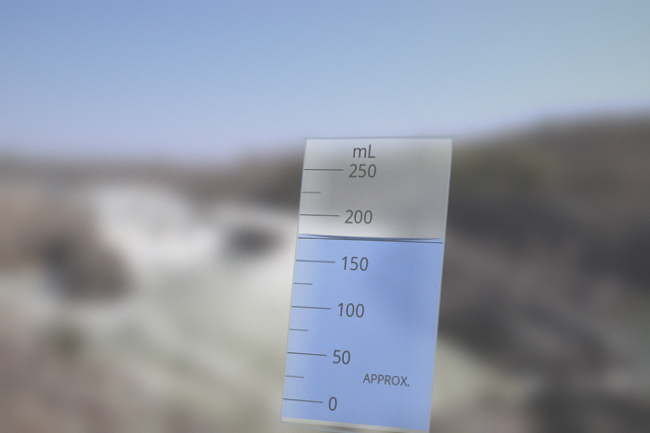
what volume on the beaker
175 mL
